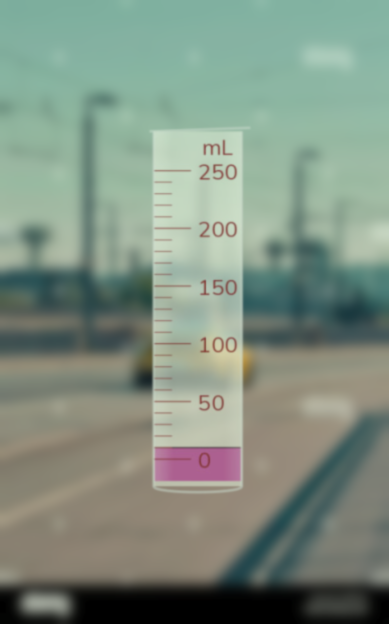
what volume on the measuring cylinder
10 mL
